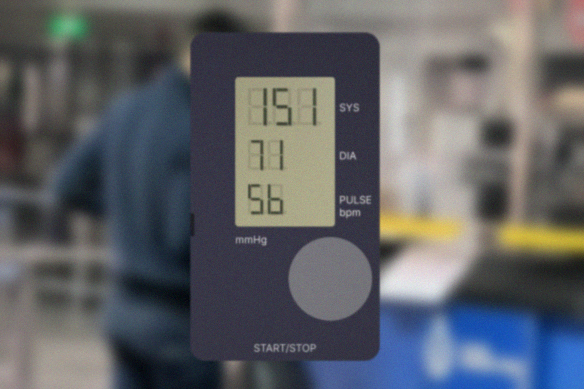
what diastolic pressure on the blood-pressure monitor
71 mmHg
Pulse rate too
56 bpm
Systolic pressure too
151 mmHg
